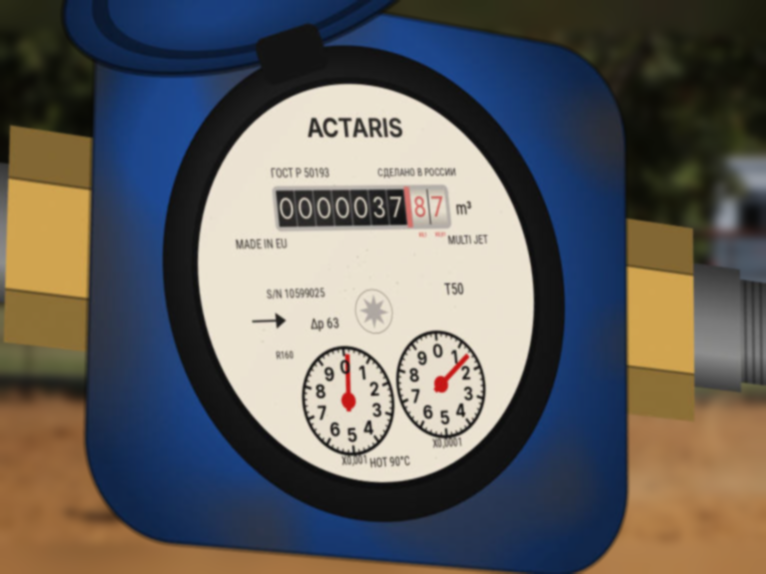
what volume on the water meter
37.8701 m³
